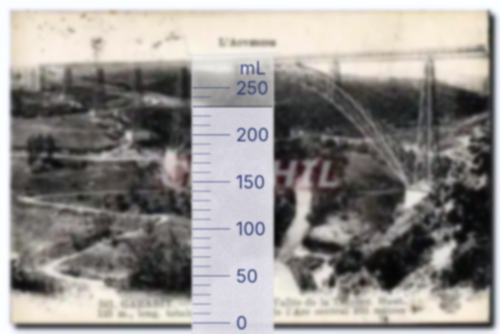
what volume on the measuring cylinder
230 mL
